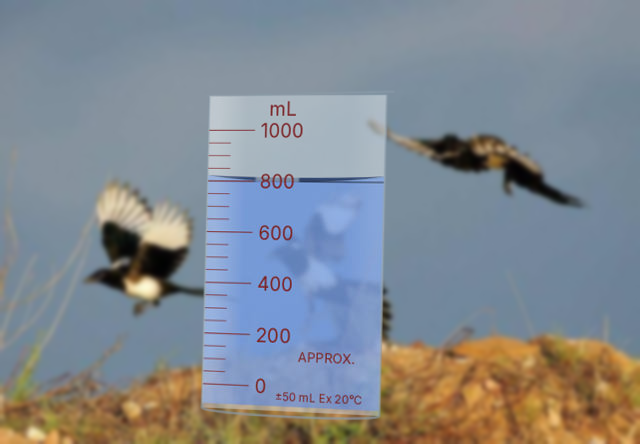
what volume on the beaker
800 mL
